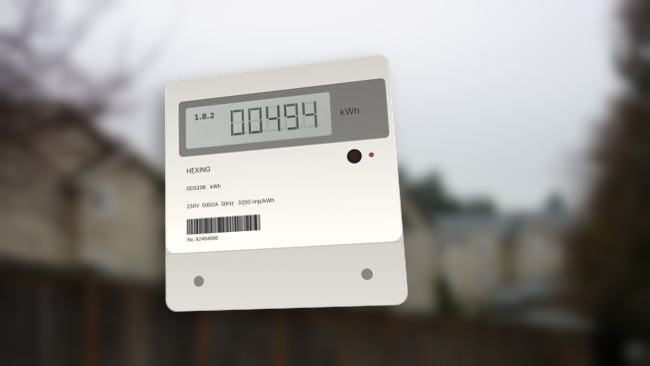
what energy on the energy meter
494 kWh
